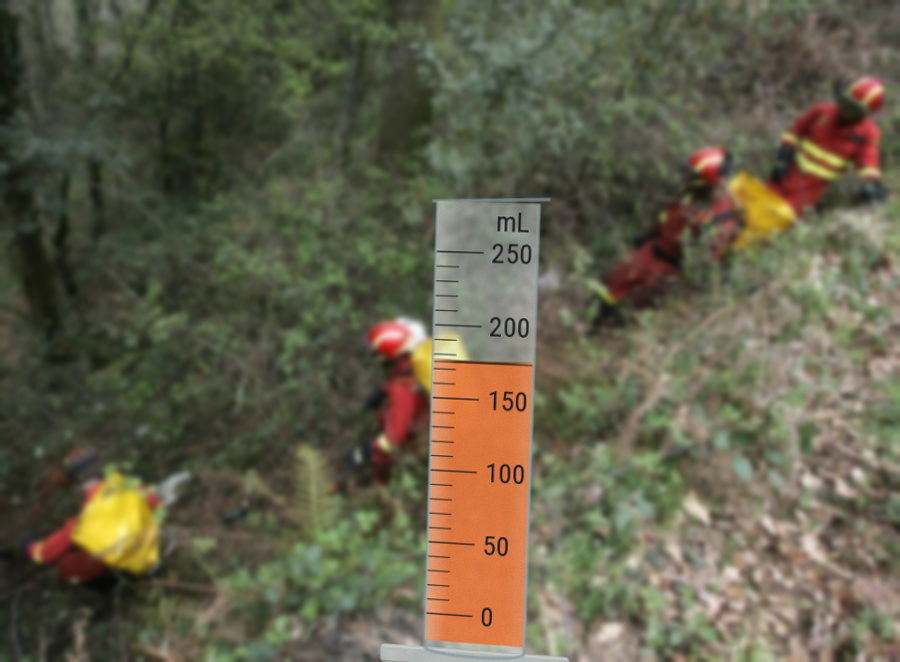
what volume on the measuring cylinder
175 mL
